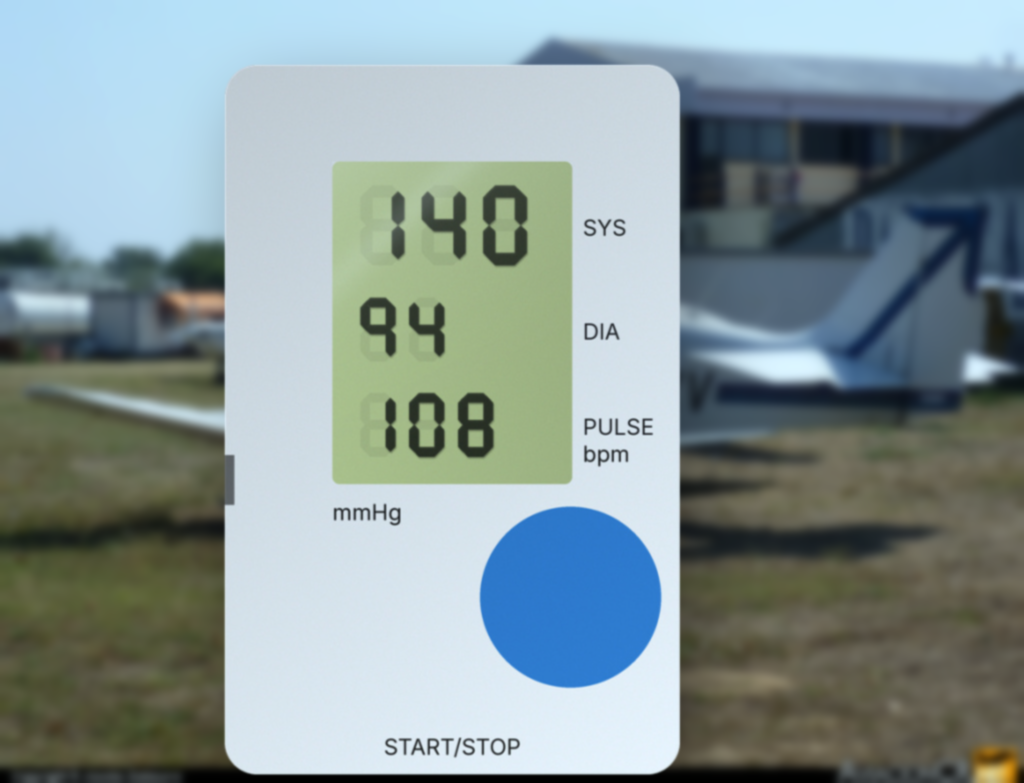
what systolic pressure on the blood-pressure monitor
140 mmHg
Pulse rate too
108 bpm
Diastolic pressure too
94 mmHg
